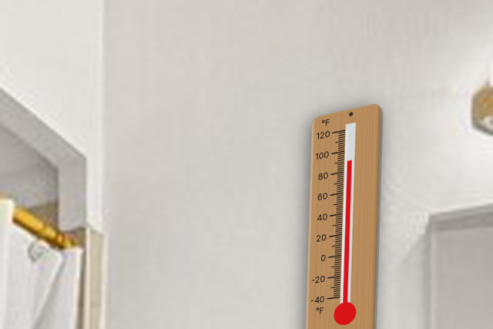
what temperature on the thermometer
90 °F
